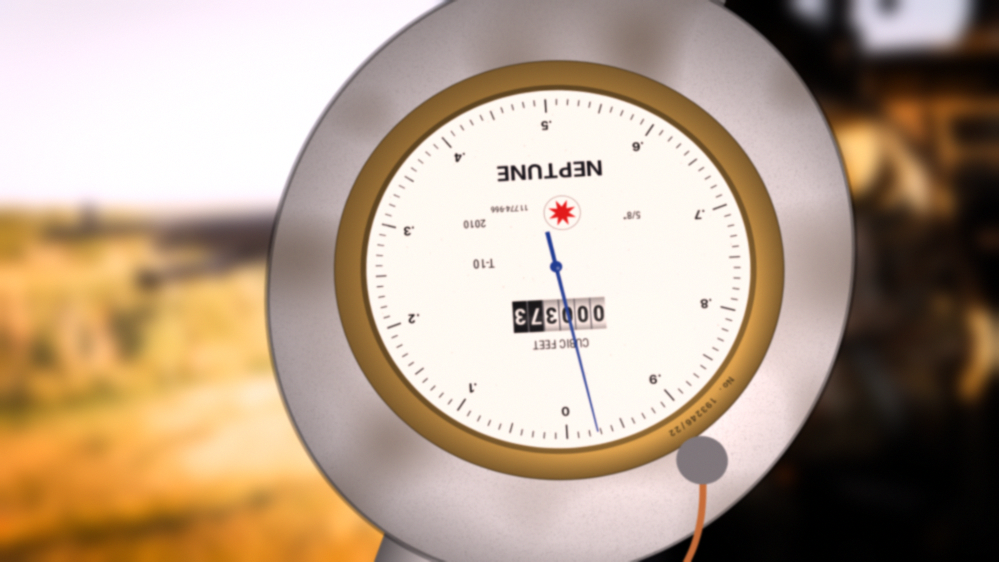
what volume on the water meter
372.97 ft³
